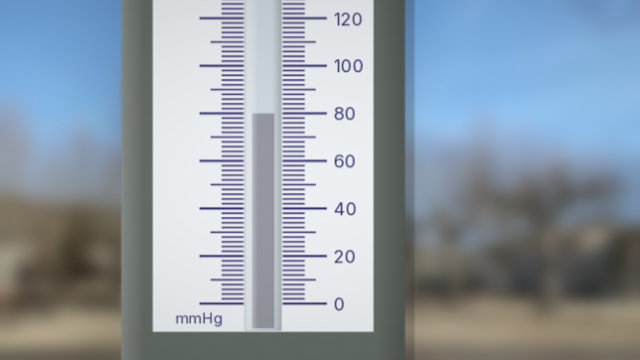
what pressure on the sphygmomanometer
80 mmHg
